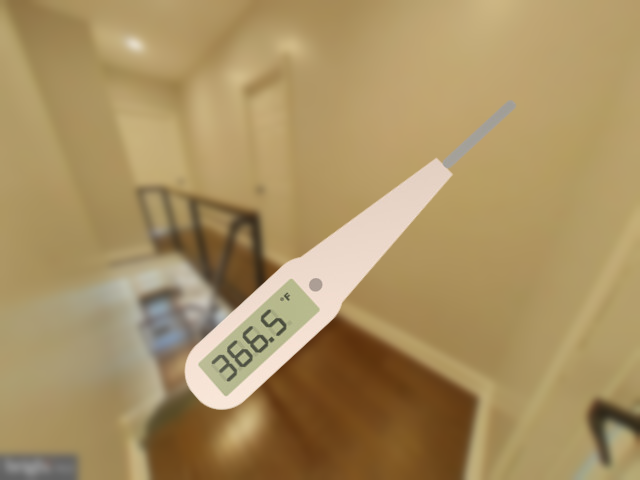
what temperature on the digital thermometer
366.5 °F
